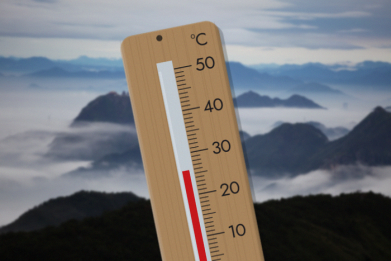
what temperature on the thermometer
26 °C
